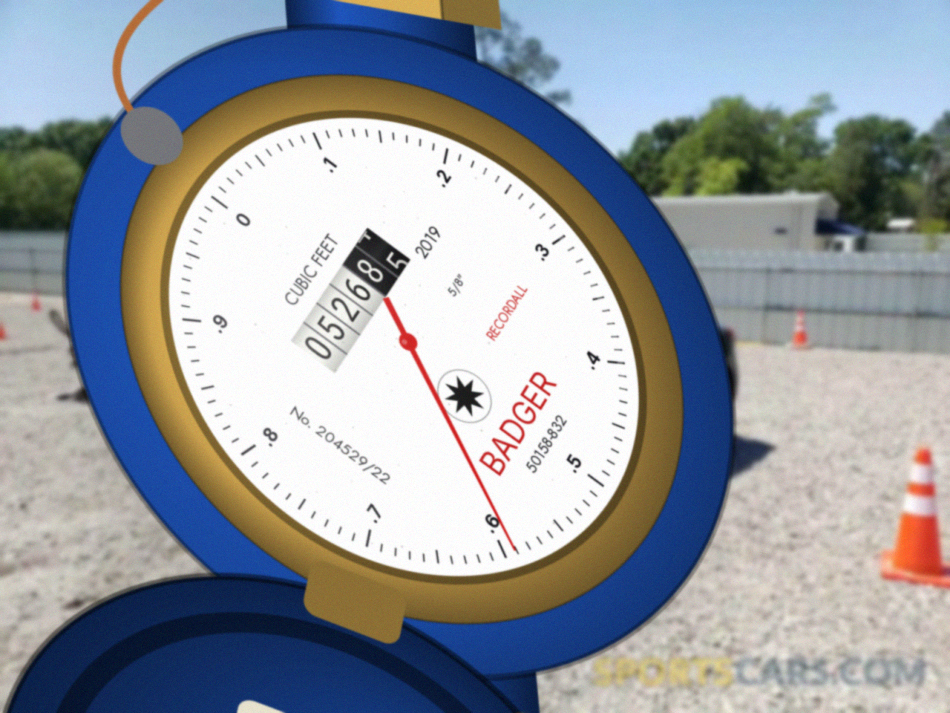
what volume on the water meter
52684.59 ft³
